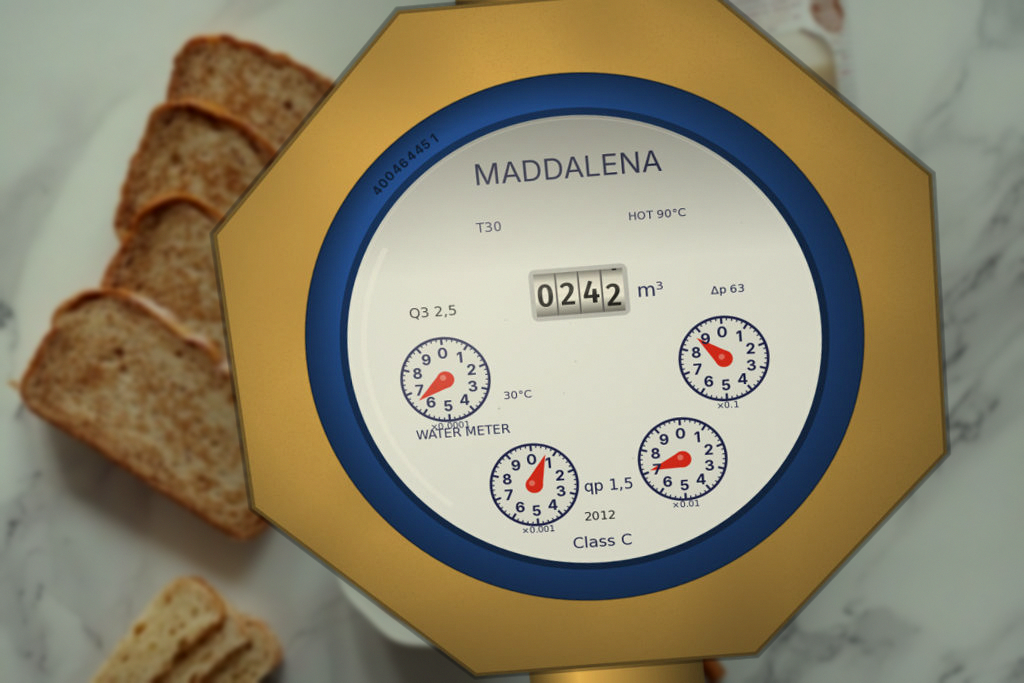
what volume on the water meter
241.8706 m³
